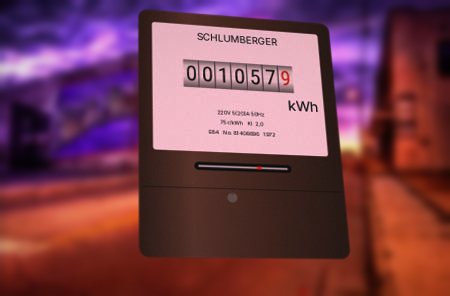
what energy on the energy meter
1057.9 kWh
